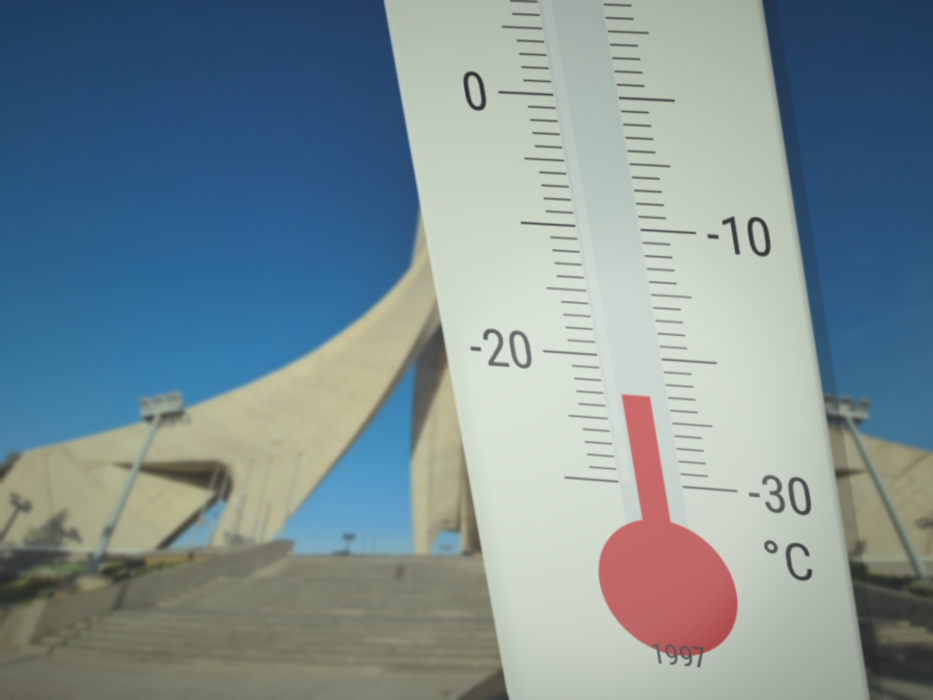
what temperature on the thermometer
-23 °C
